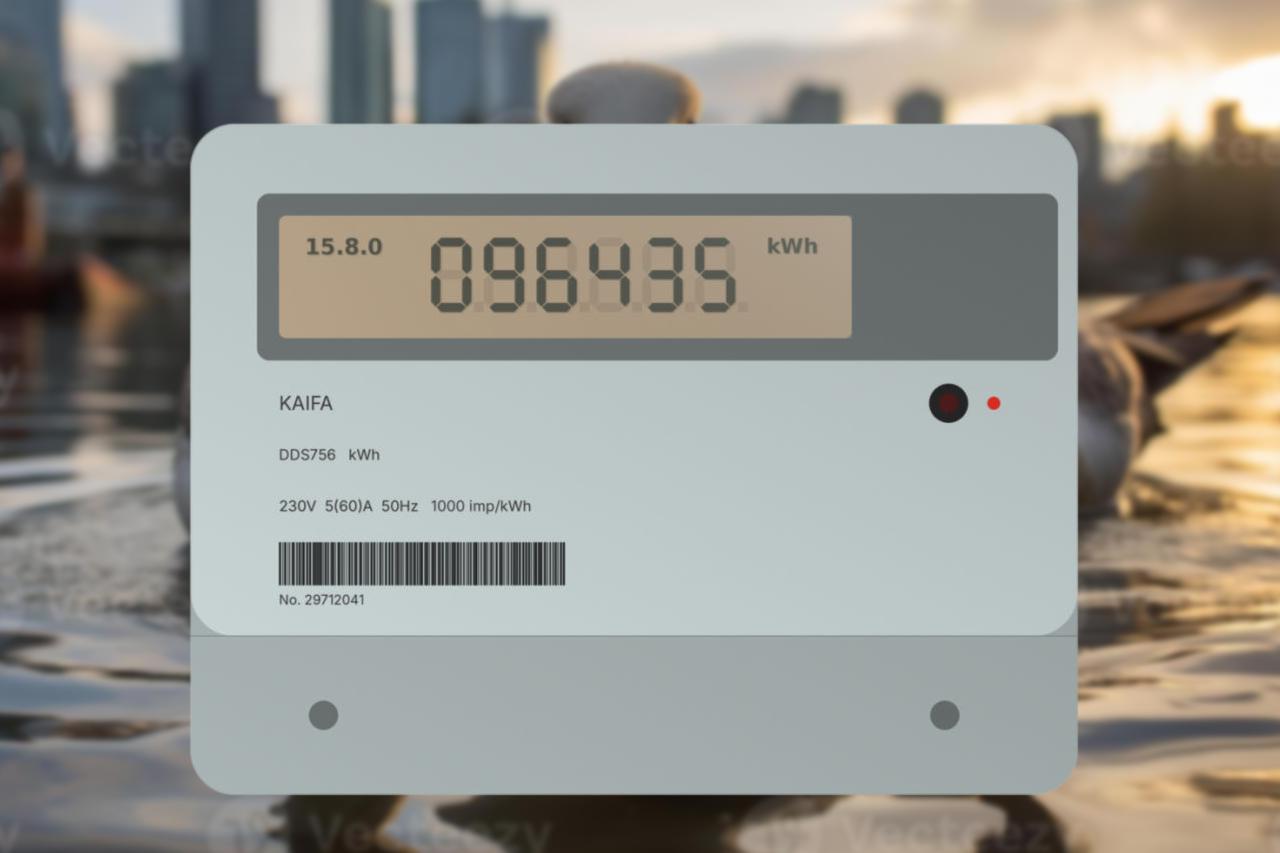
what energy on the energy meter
96435 kWh
